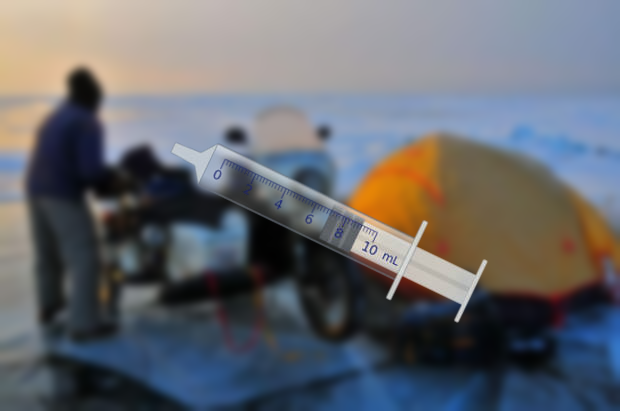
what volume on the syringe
7 mL
